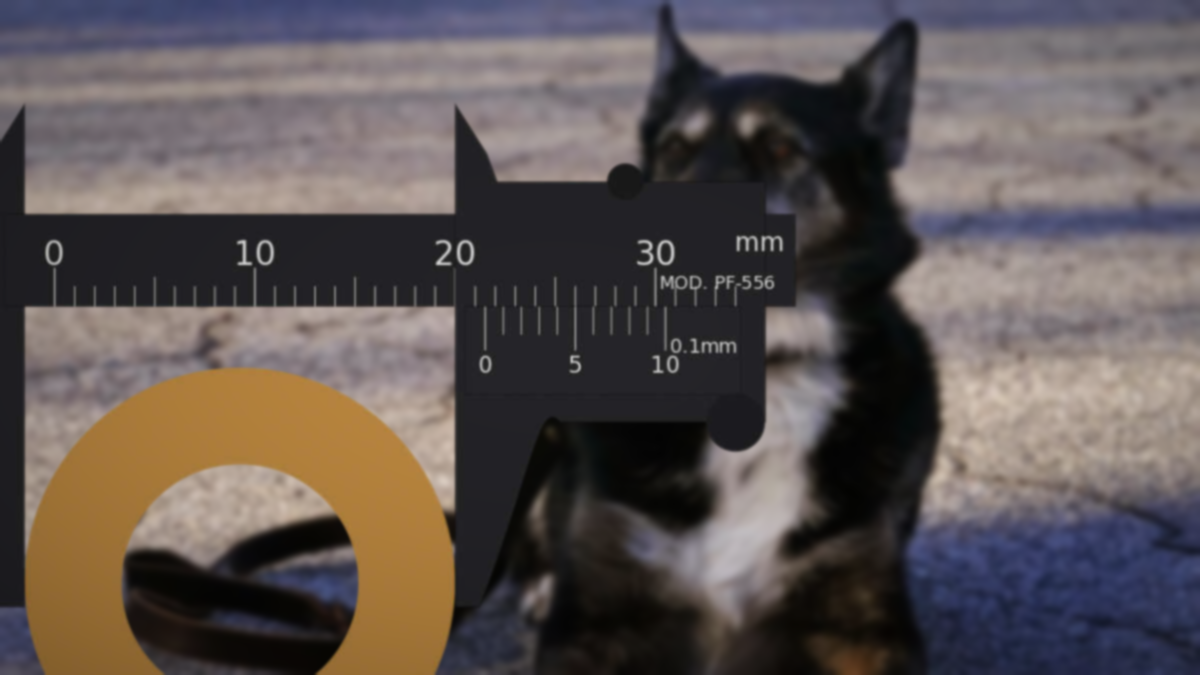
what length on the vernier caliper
21.5 mm
